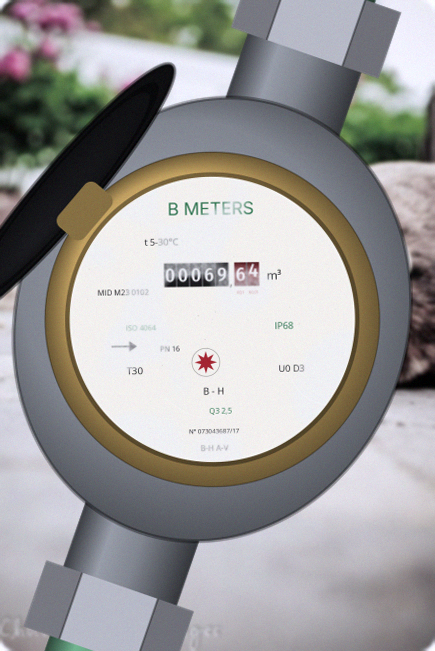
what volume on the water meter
69.64 m³
